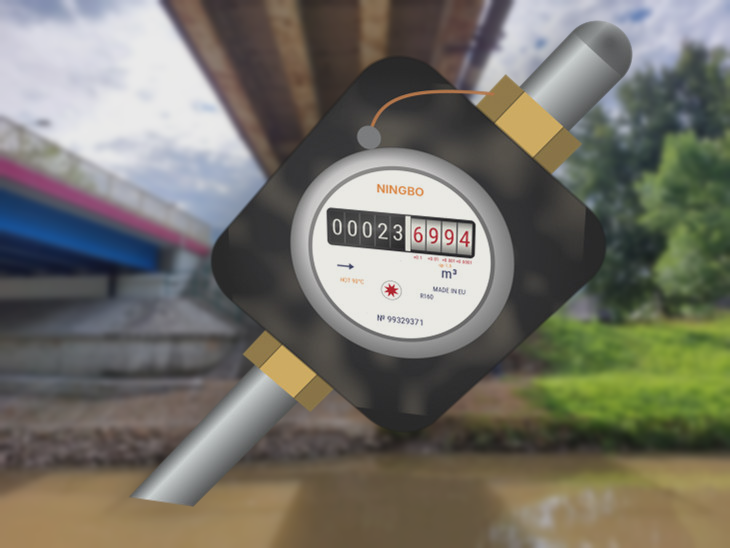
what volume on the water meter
23.6994 m³
